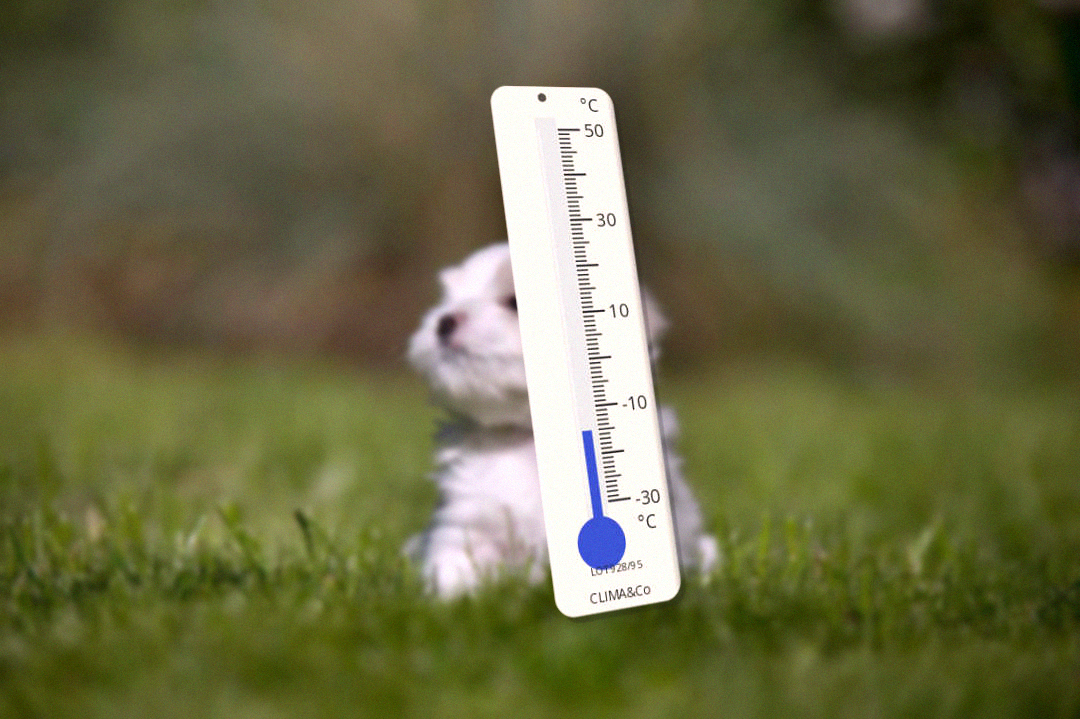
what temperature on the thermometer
-15 °C
